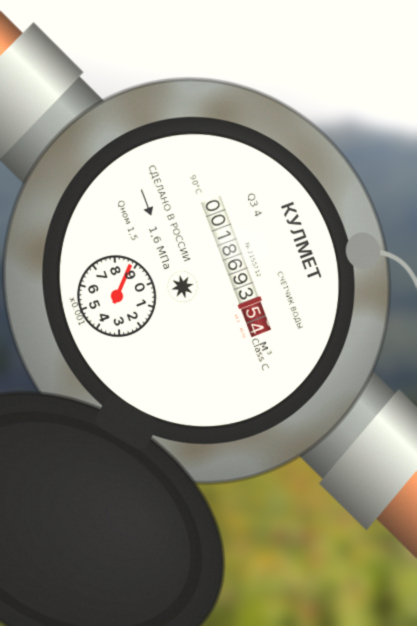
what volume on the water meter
18693.538 m³
